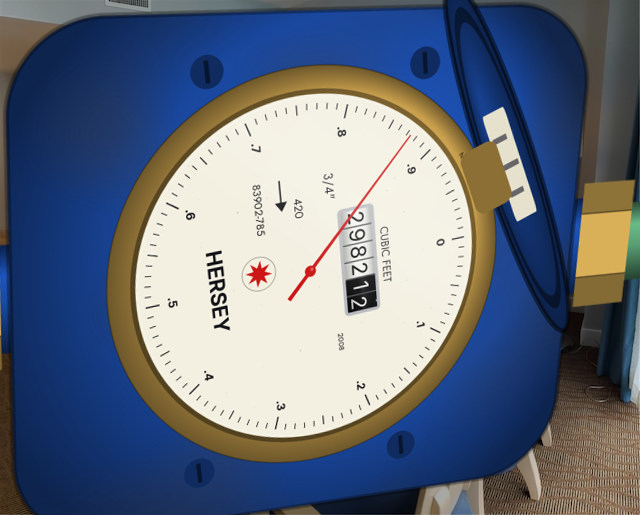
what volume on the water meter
298211.87 ft³
